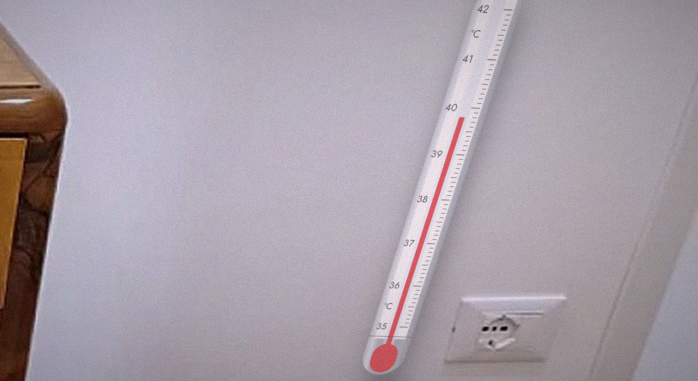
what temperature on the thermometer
39.8 °C
